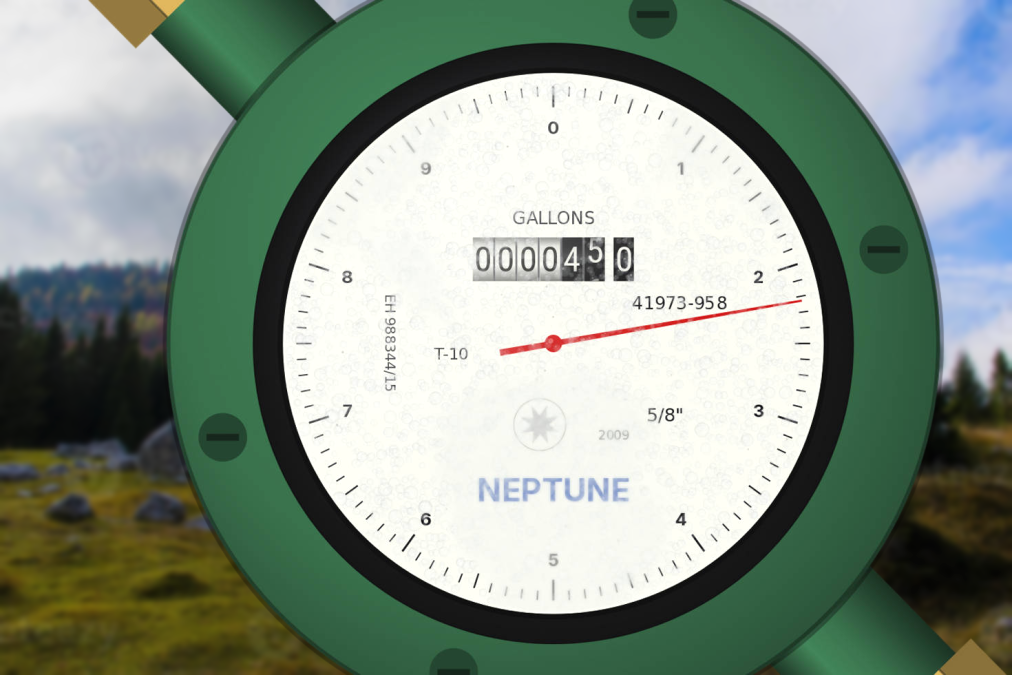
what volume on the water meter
452.2 gal
